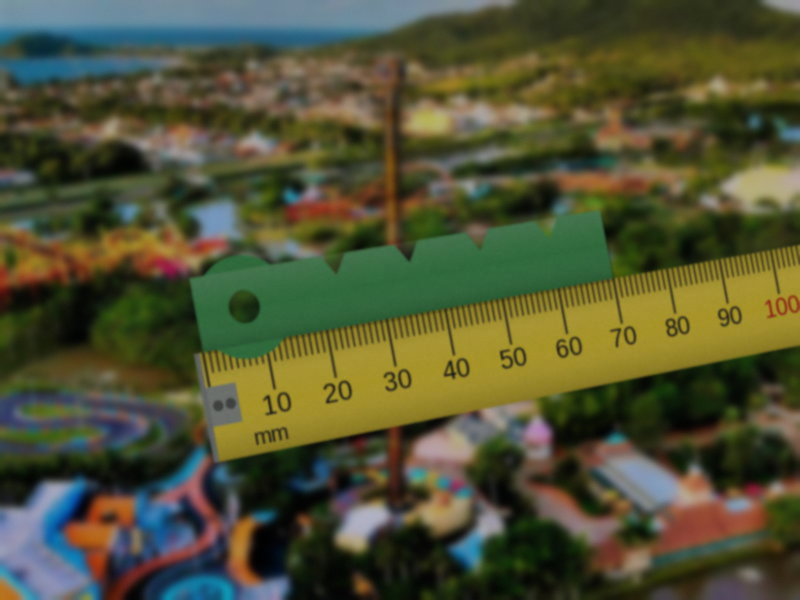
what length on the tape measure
70 mm
